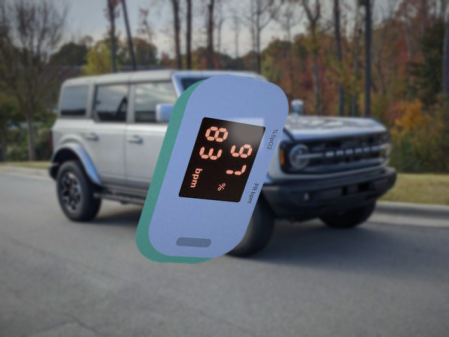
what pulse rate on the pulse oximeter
83 bpm
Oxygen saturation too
97 %
